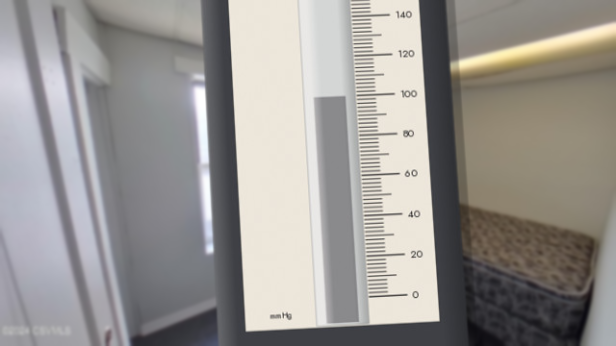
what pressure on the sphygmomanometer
100 mmHg
